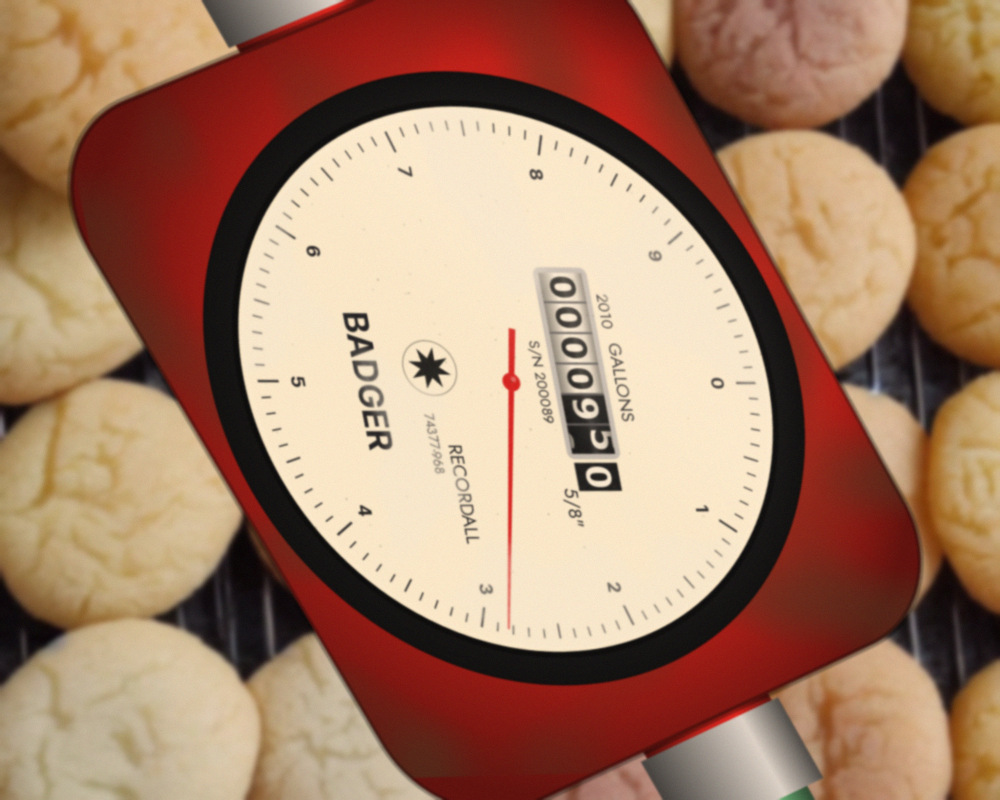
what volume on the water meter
952.8 gal
